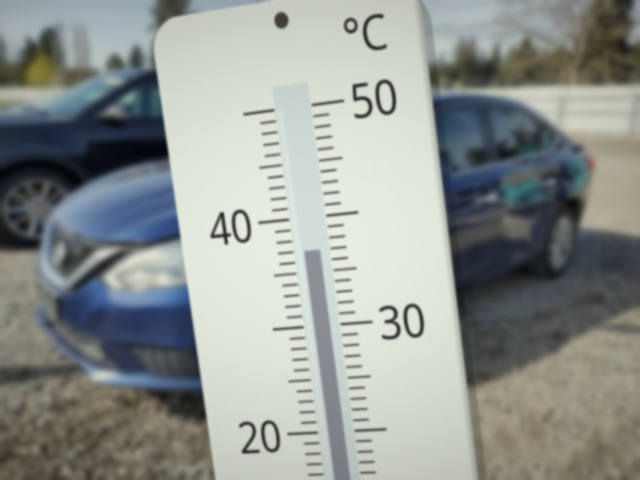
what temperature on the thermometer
37 °C
